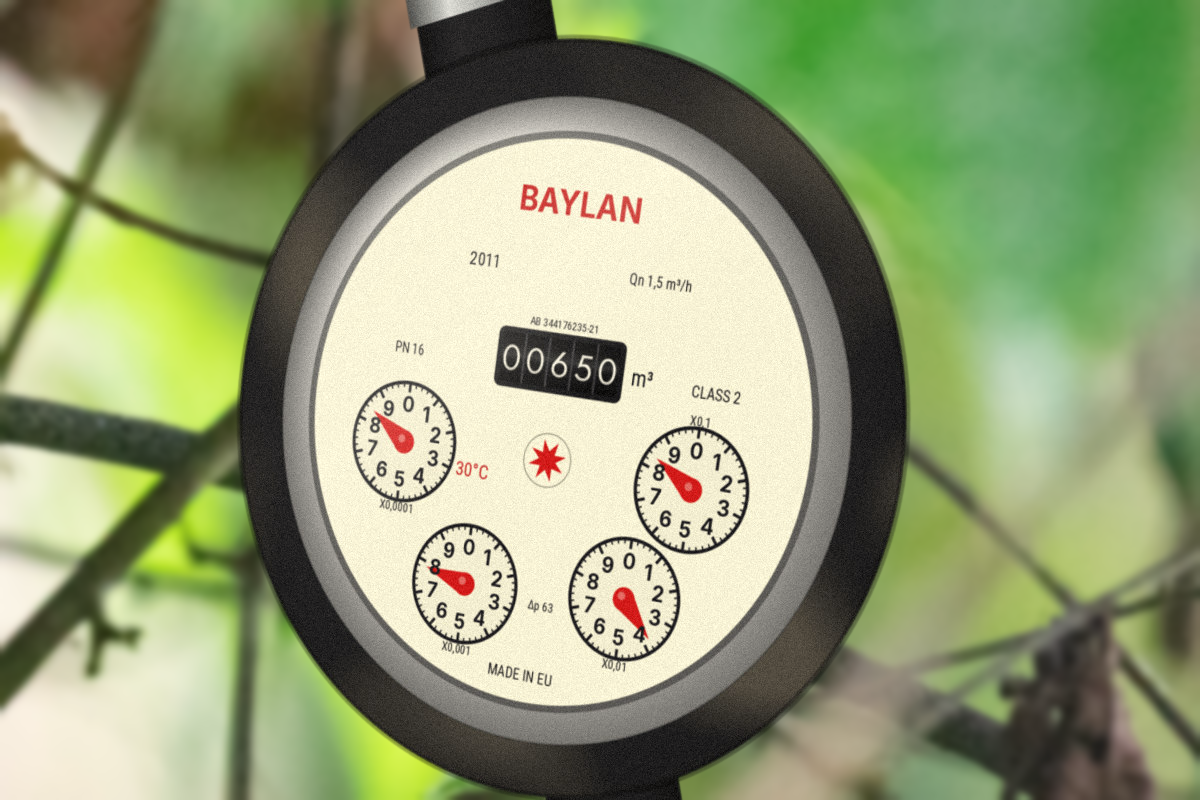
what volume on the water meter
650.8378 m³
